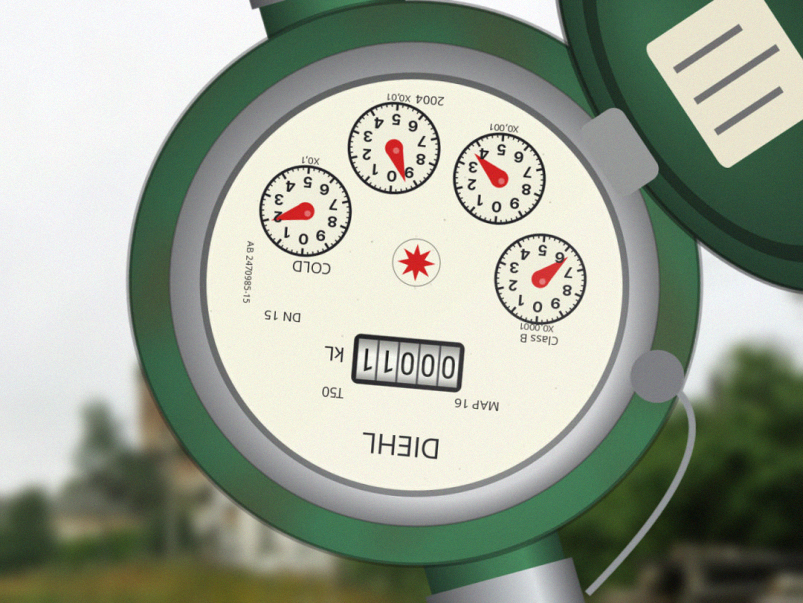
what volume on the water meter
11.1936 kL
